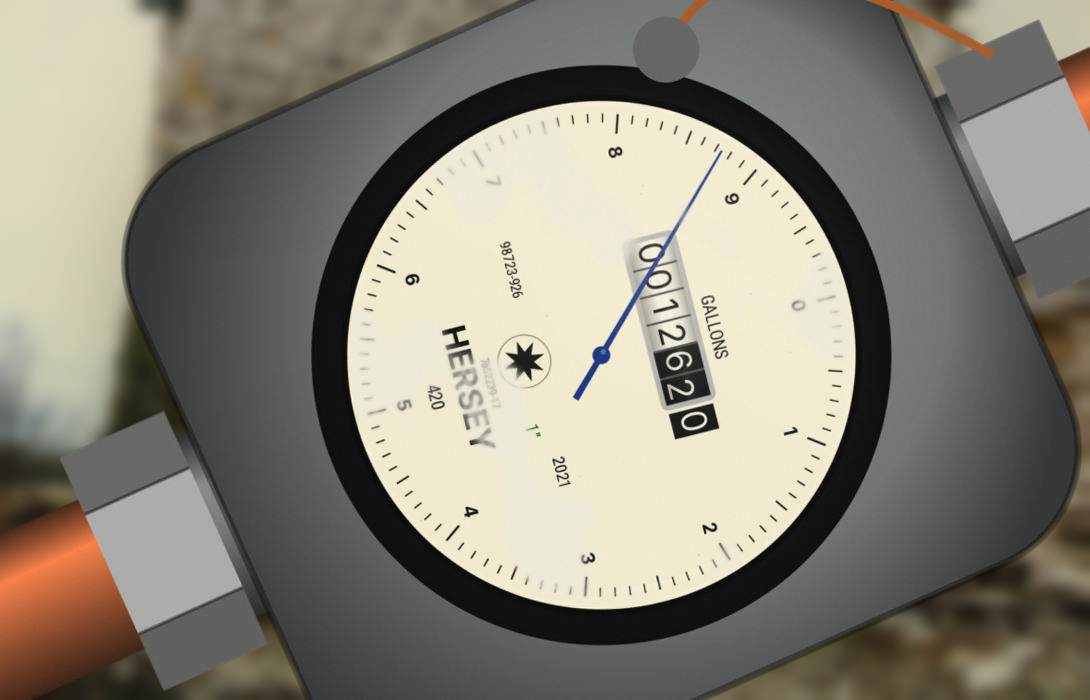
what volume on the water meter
12618.7 gal
